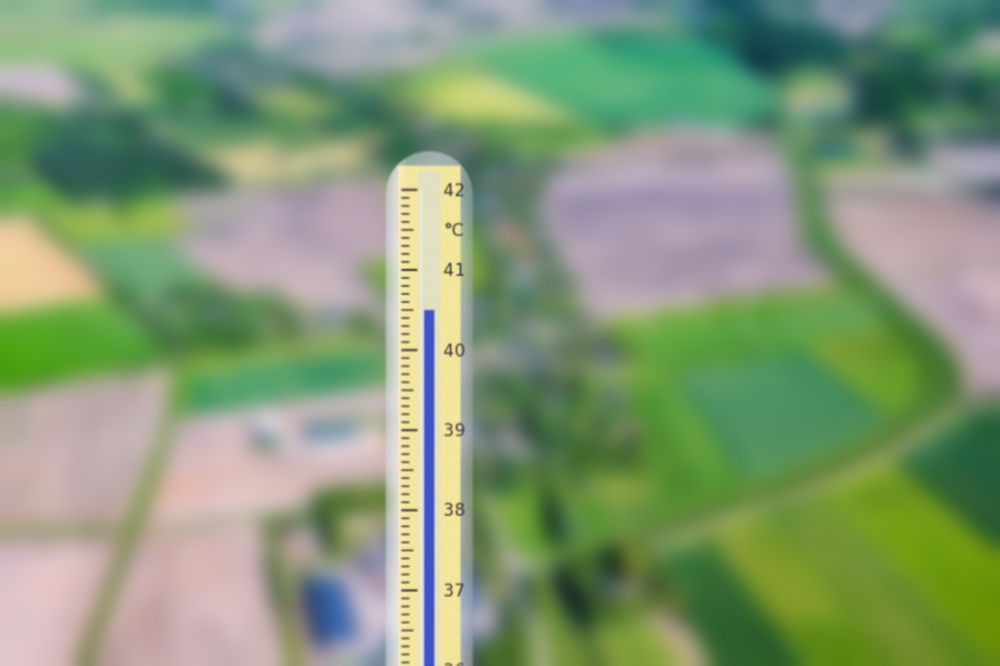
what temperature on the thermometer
40.5 °C
